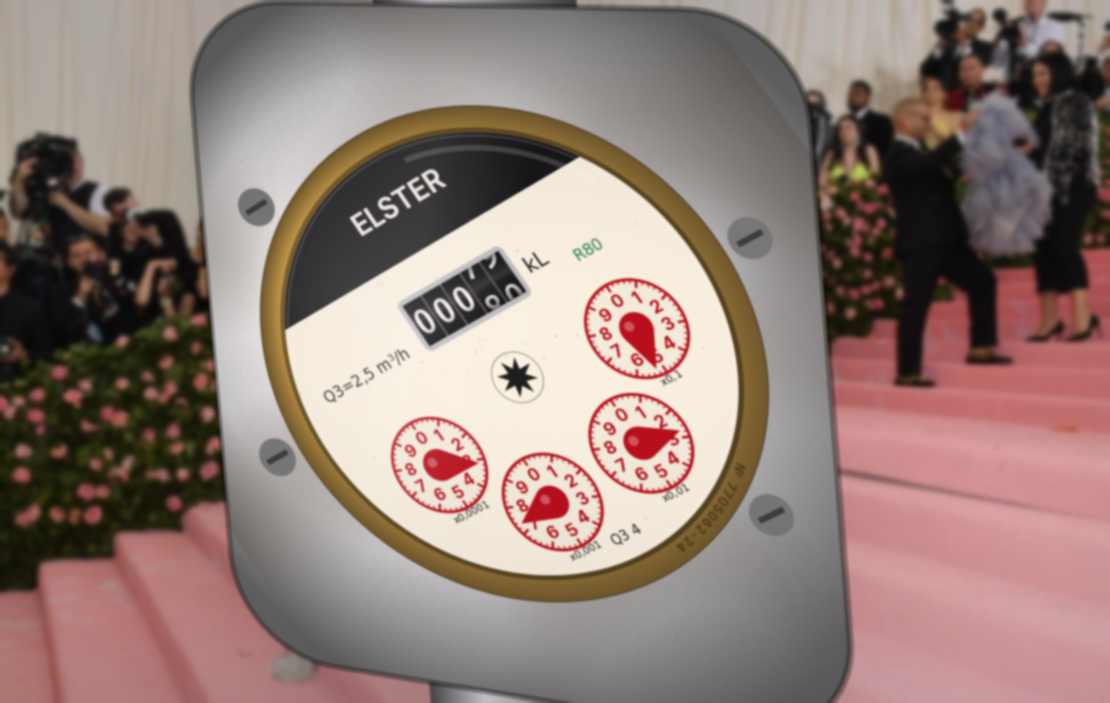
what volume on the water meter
79.5273 kL
